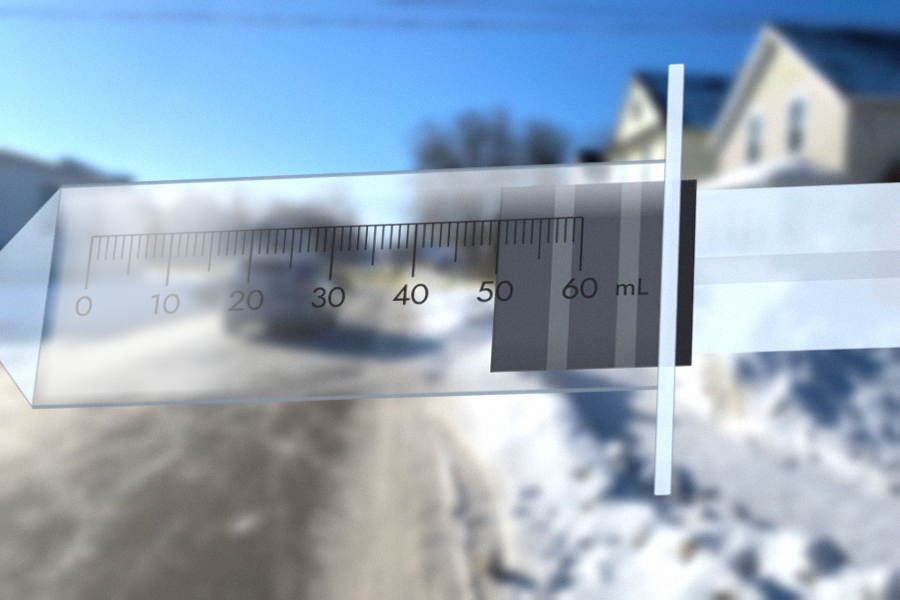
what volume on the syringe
50 mL
